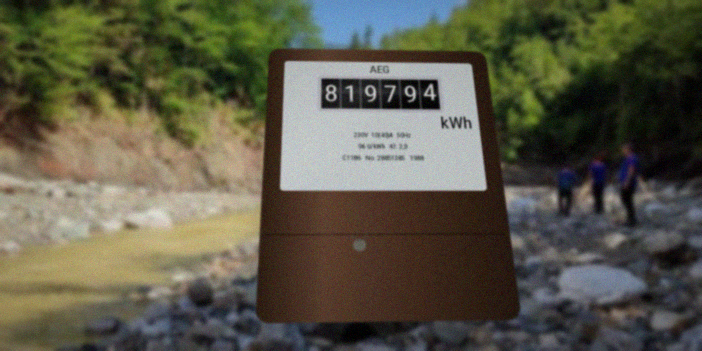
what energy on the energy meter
819794 kWh
